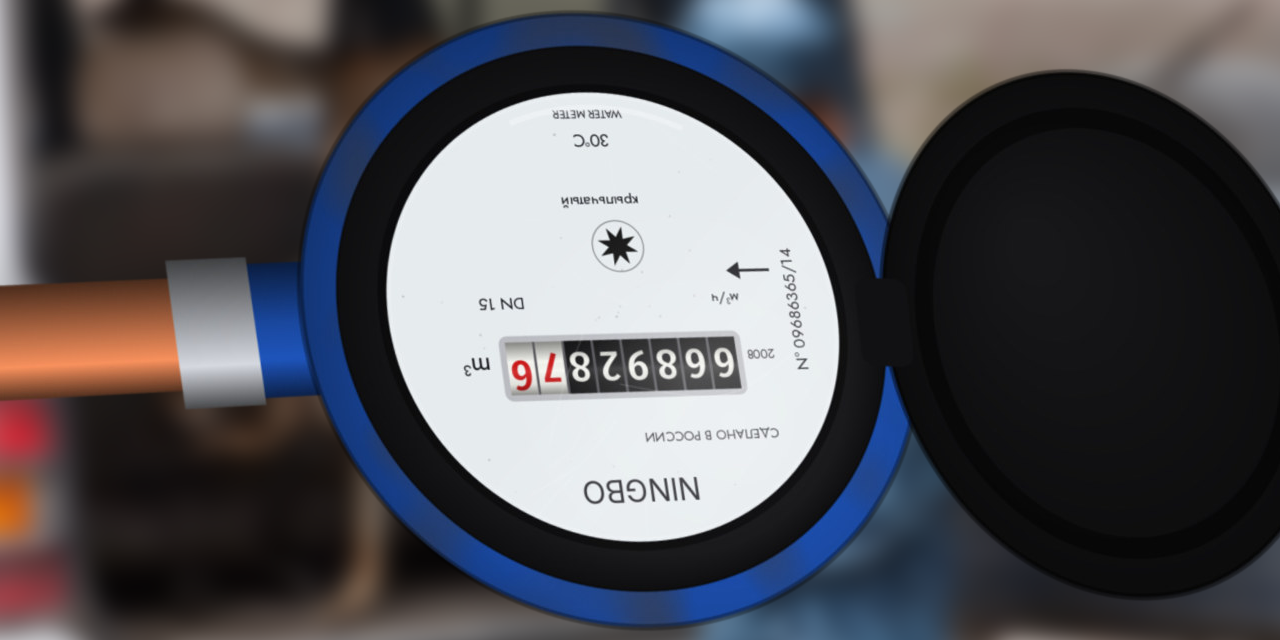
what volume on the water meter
668928.76 m³
